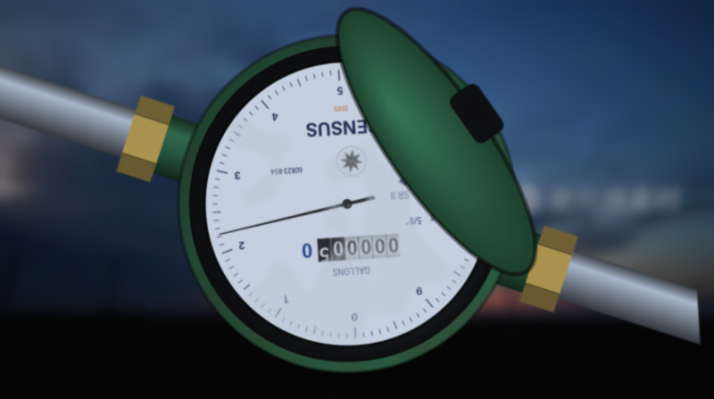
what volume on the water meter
52.2 gal
